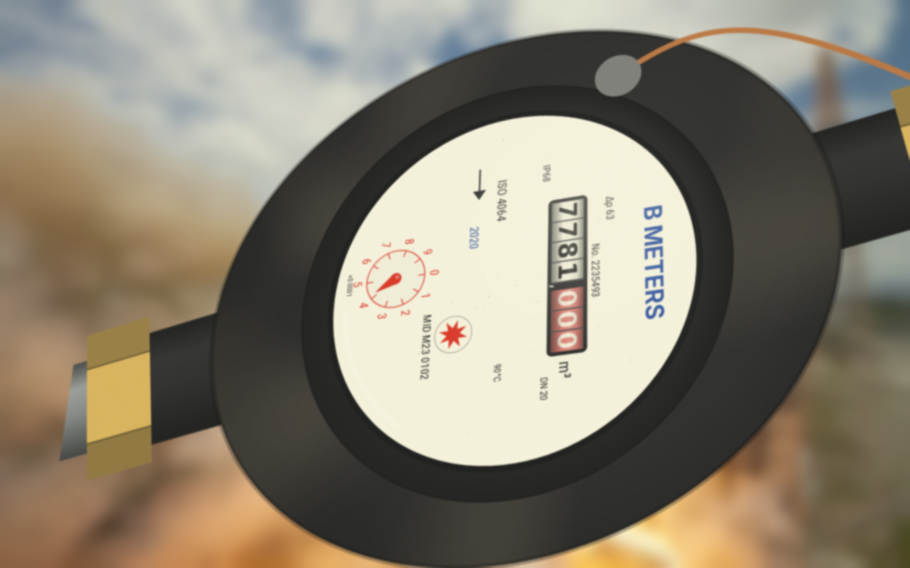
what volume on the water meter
7781.0004 m³
